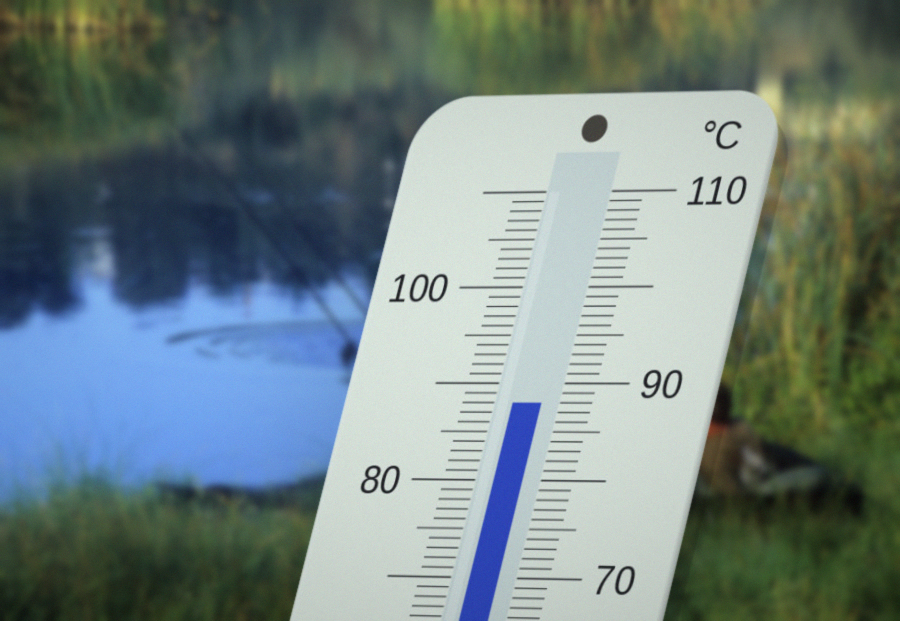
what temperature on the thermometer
88 °C
